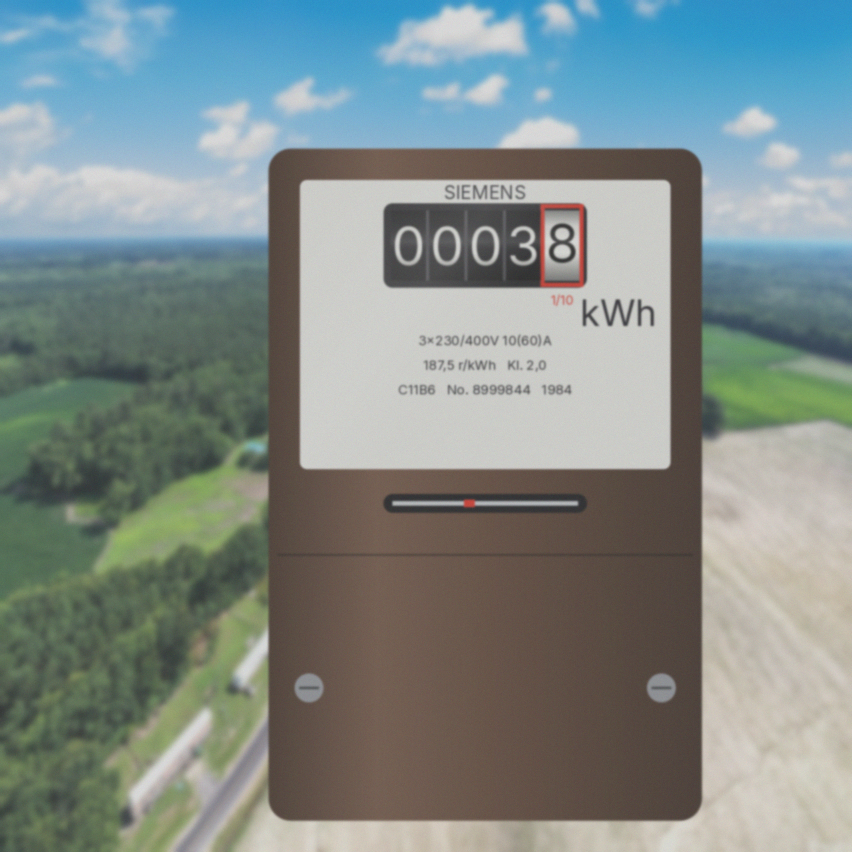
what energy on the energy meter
3.8 kWh
